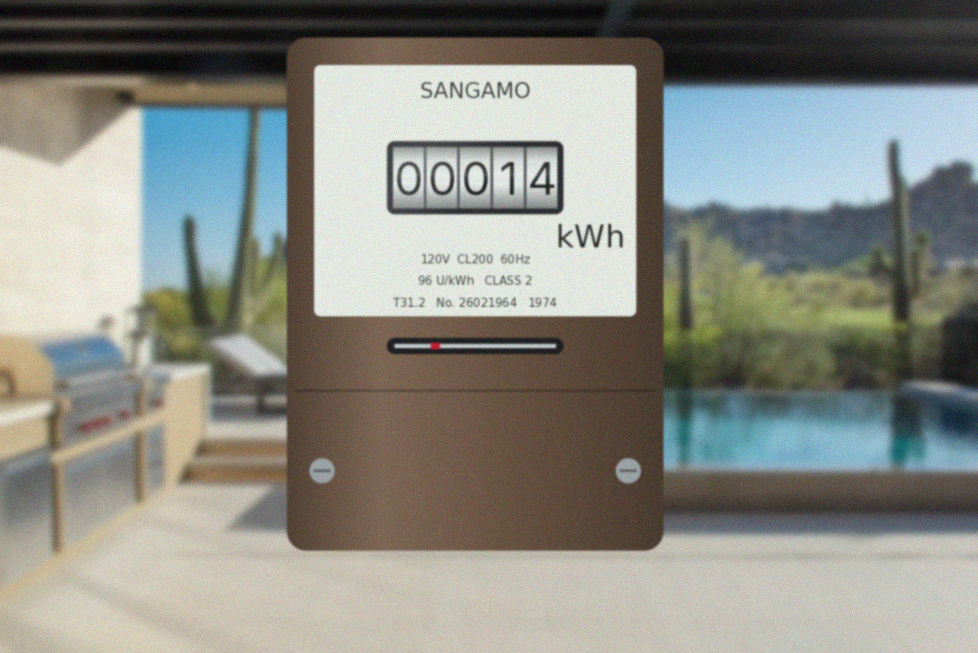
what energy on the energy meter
14 kWh
